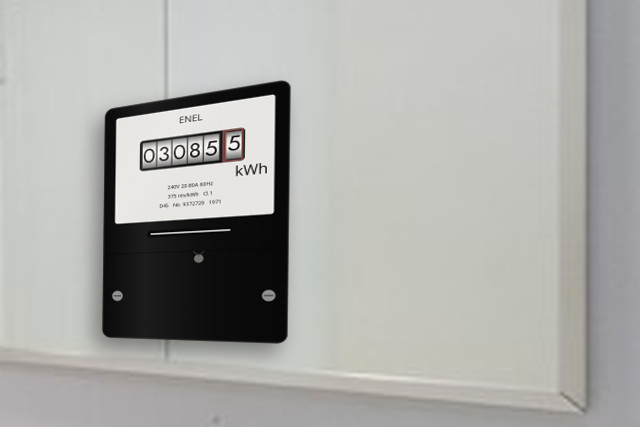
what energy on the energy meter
3085.5 kWh
